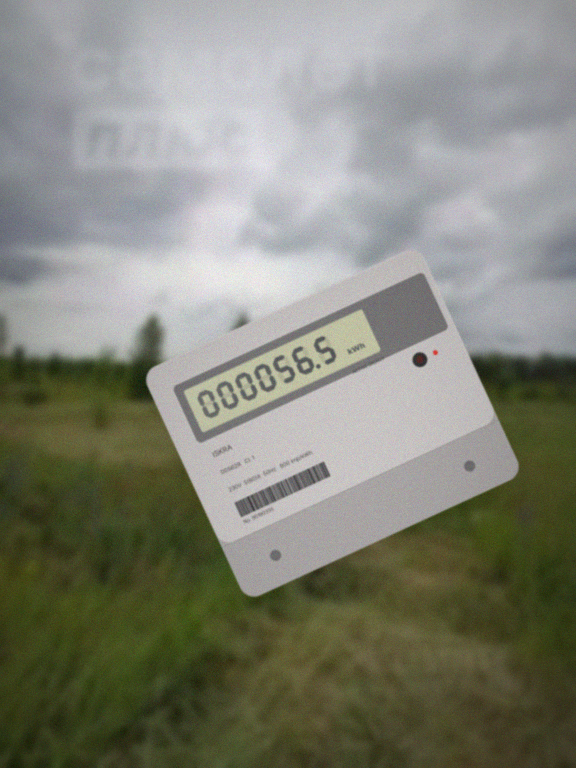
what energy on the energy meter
56.5 kWh
